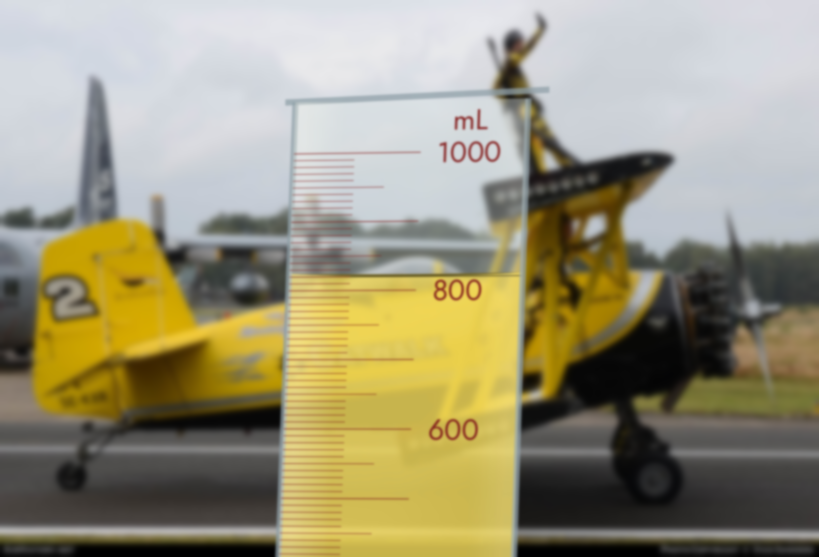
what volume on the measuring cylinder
820 mL
